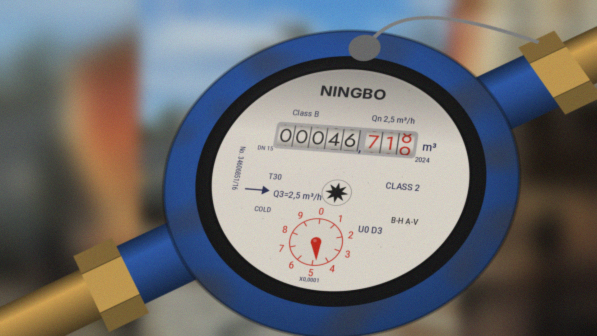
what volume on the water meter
46.7184 m³
